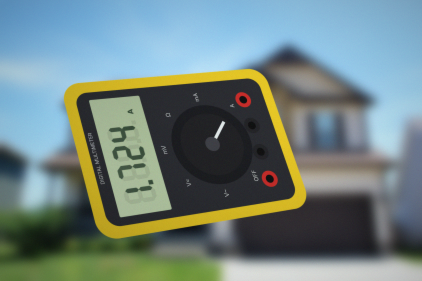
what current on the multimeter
1.724 A
